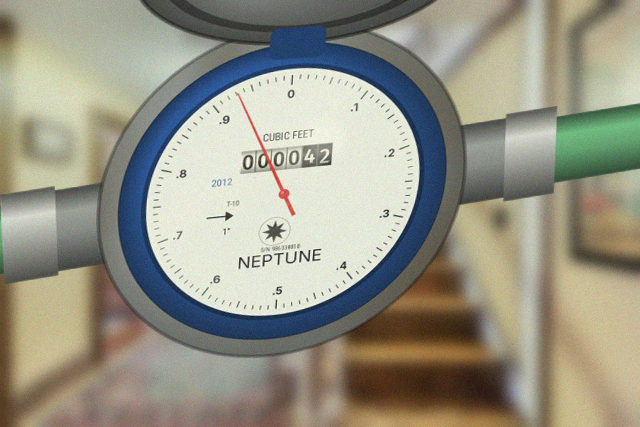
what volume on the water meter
41.93 ft³
